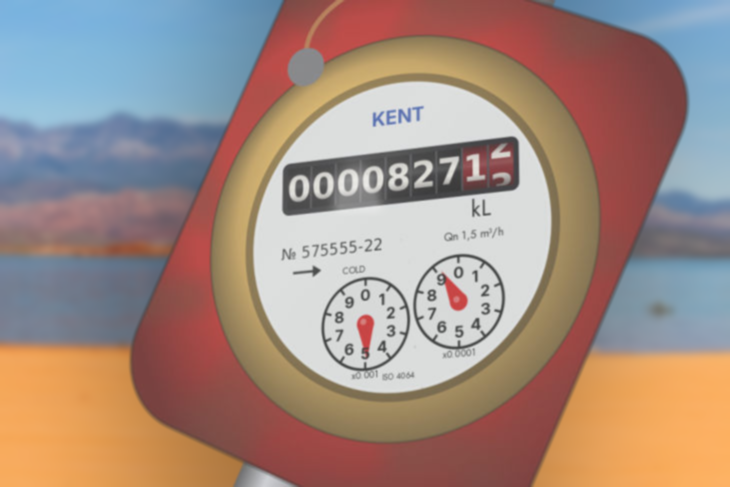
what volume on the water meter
827.1249 kL
